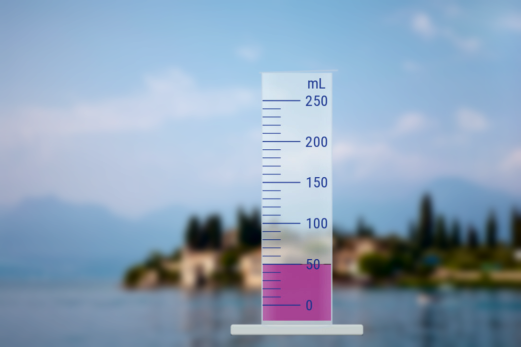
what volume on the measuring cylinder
50 mL
